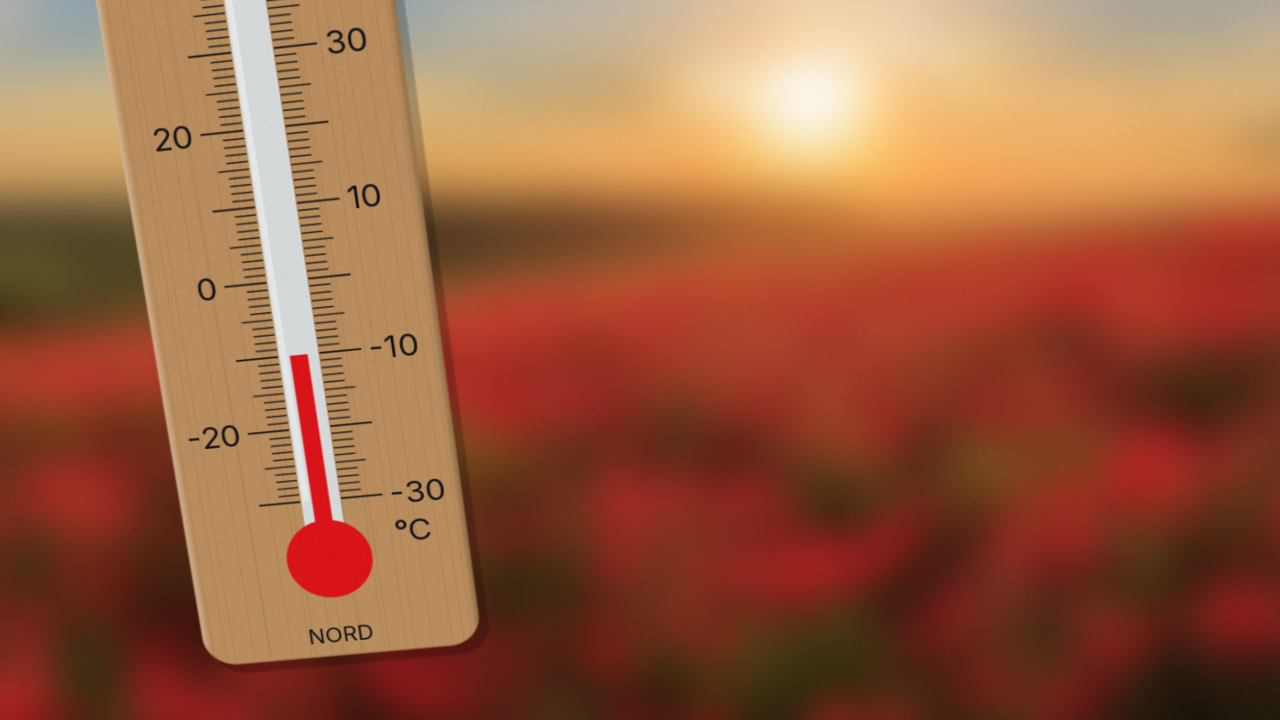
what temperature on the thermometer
-10 °C
